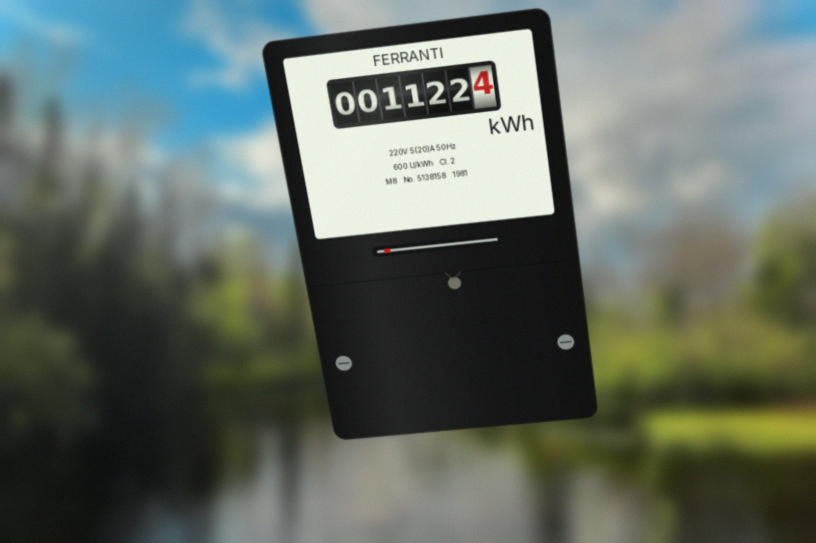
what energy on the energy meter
1122.4 kWh
